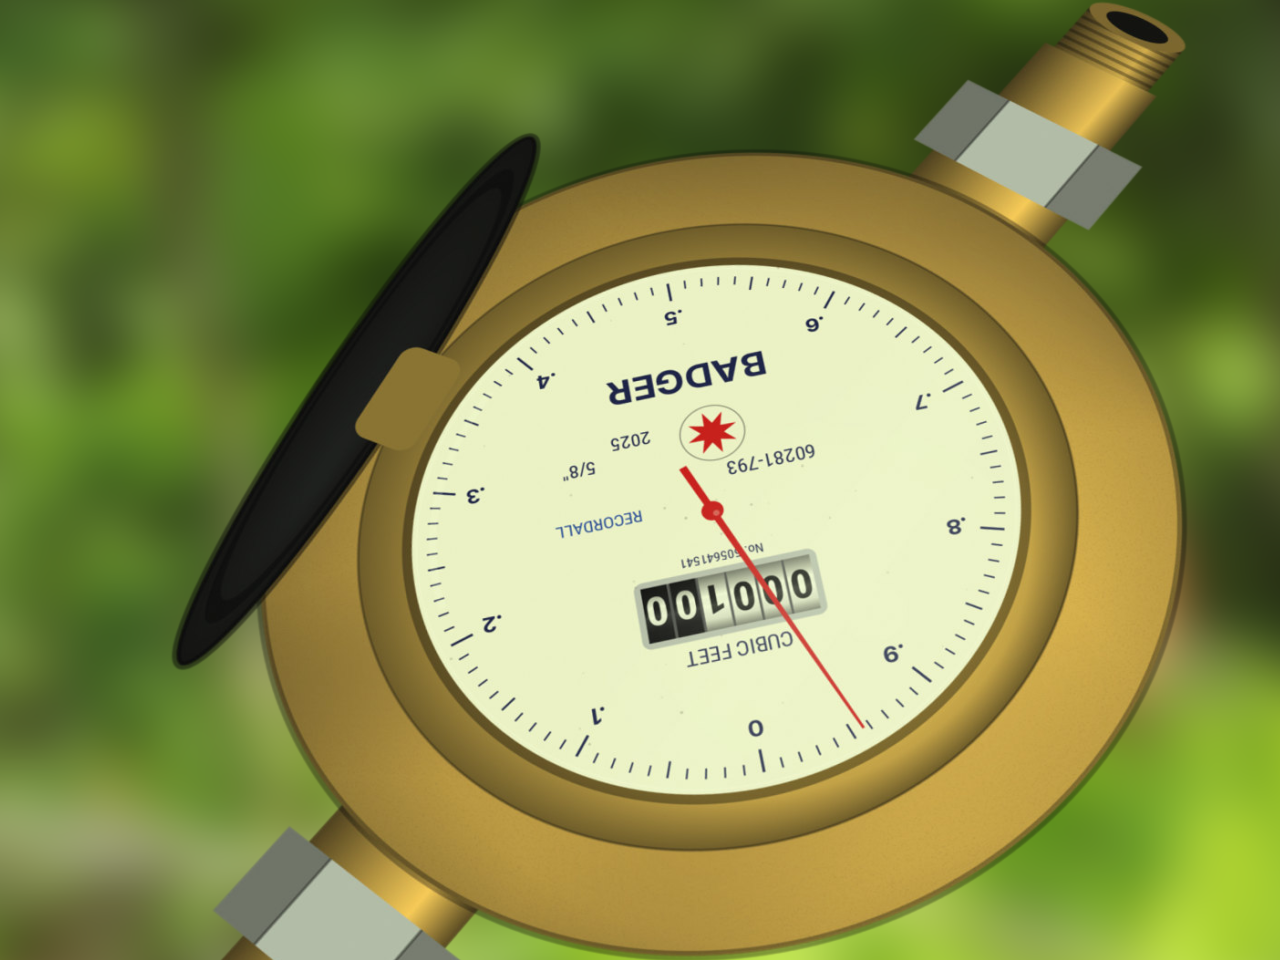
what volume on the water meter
99.94 ft³
